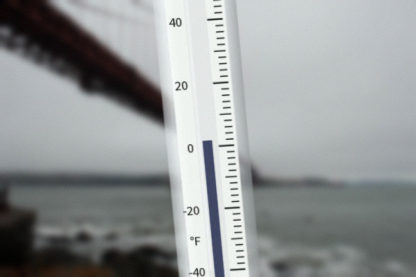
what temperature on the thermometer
2 °F
